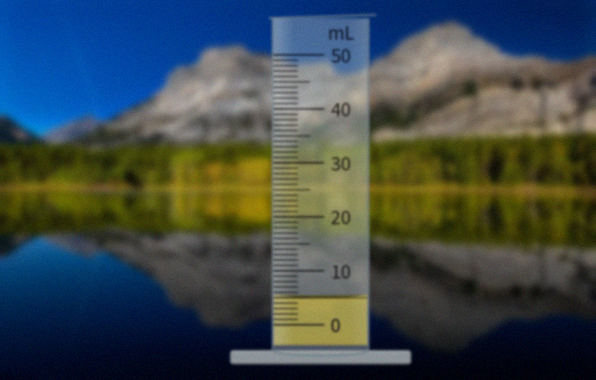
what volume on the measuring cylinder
5 mL
